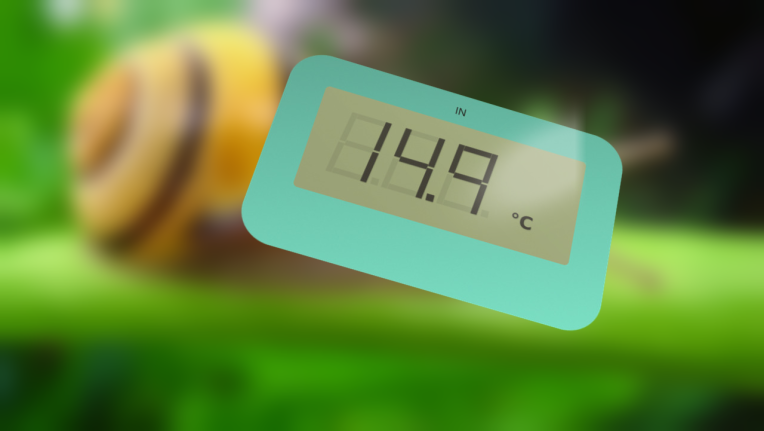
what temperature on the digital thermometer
14.9 °C
